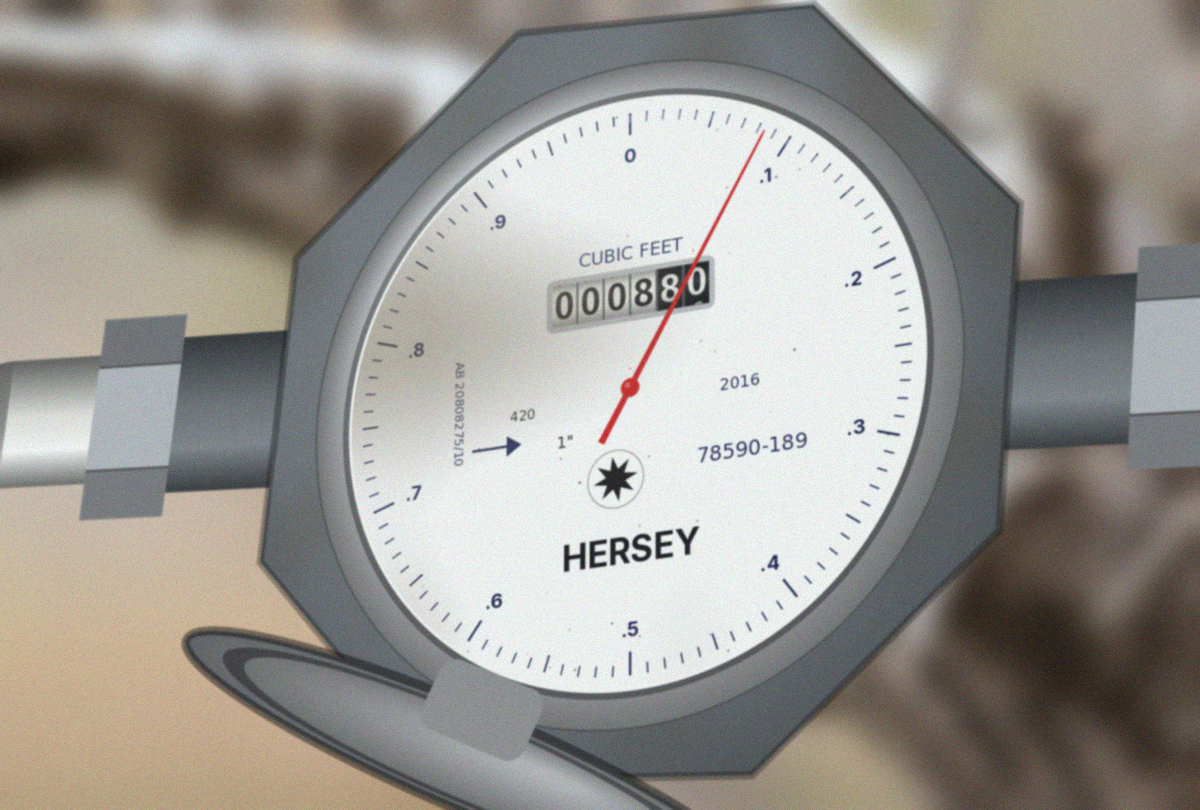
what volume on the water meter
880.08 ft³
